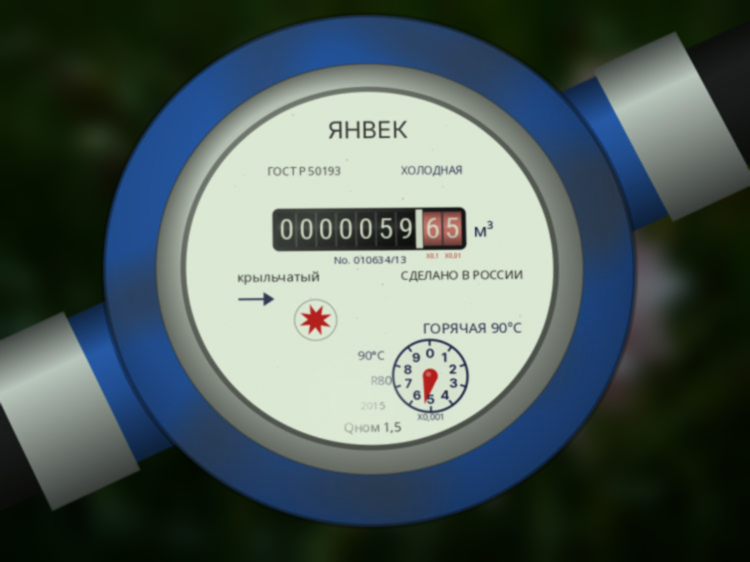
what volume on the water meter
59.655 m³
